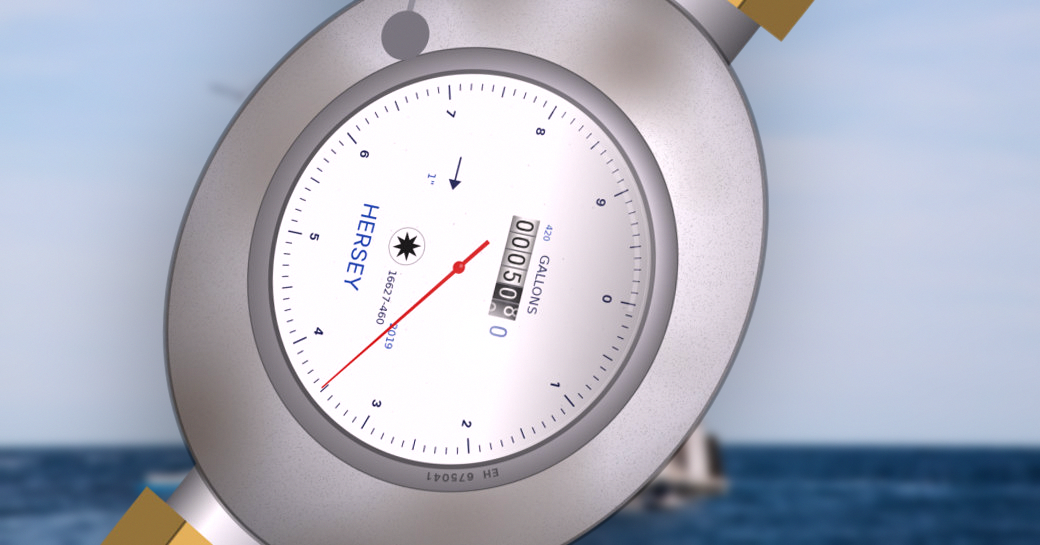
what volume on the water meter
5083.5 gal
